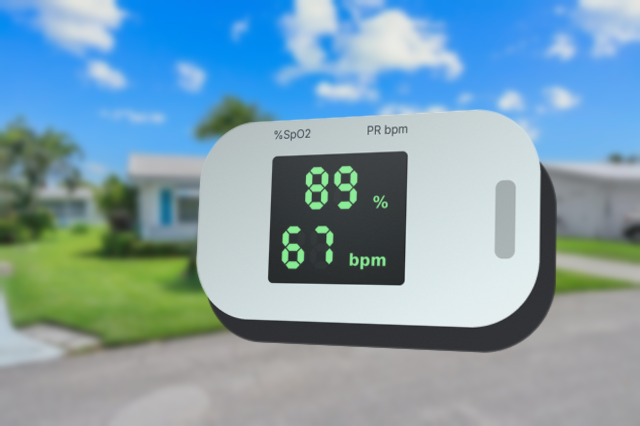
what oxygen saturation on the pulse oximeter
89 %
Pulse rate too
67 bpm
